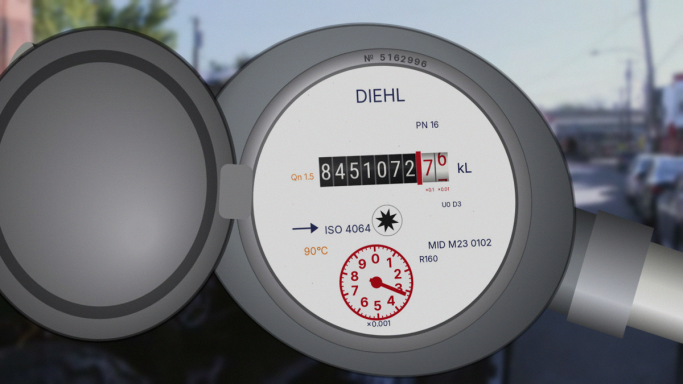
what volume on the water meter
8451072.763 kL
